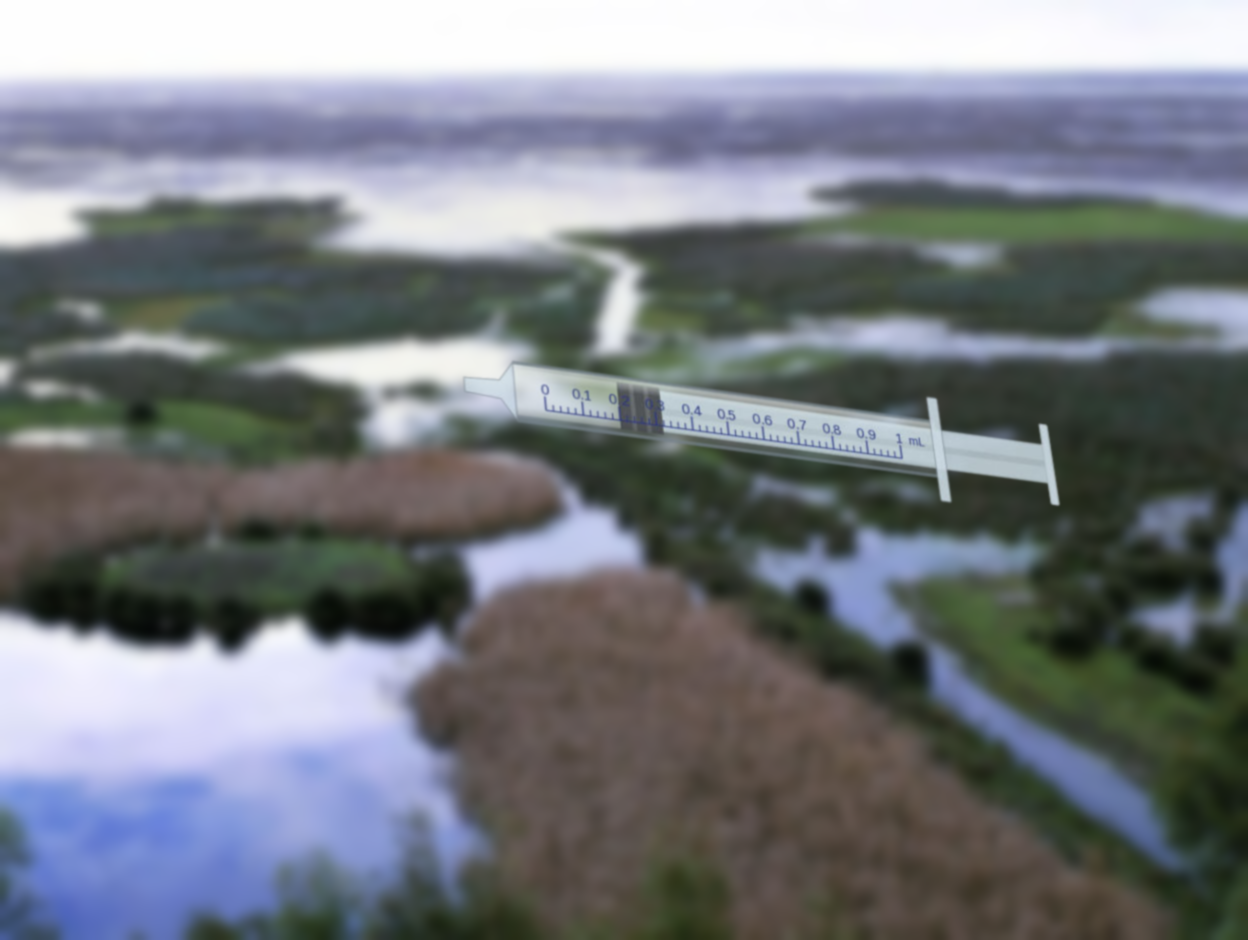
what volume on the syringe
0.2 mL
